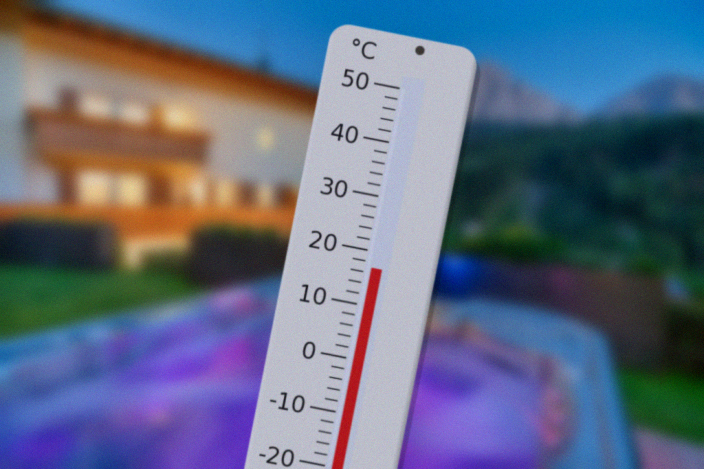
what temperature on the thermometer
17 °C
